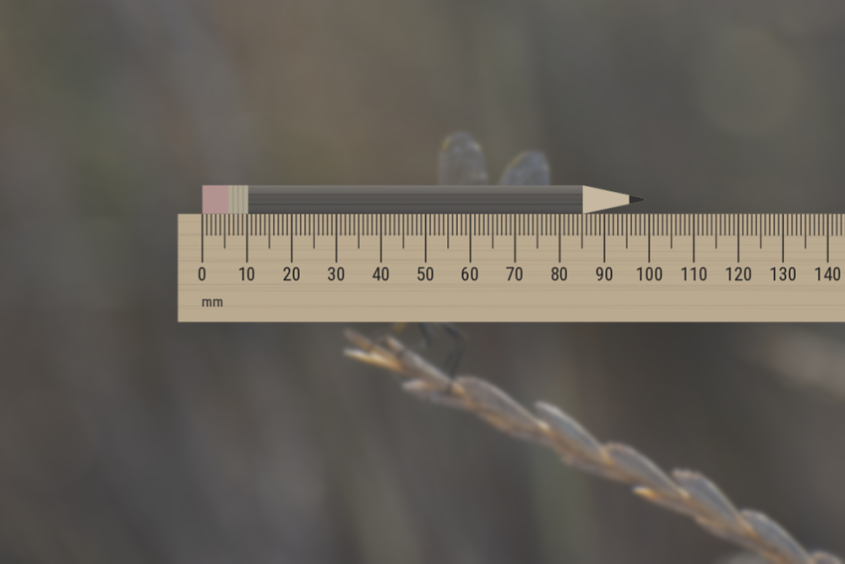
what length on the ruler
99 mm
